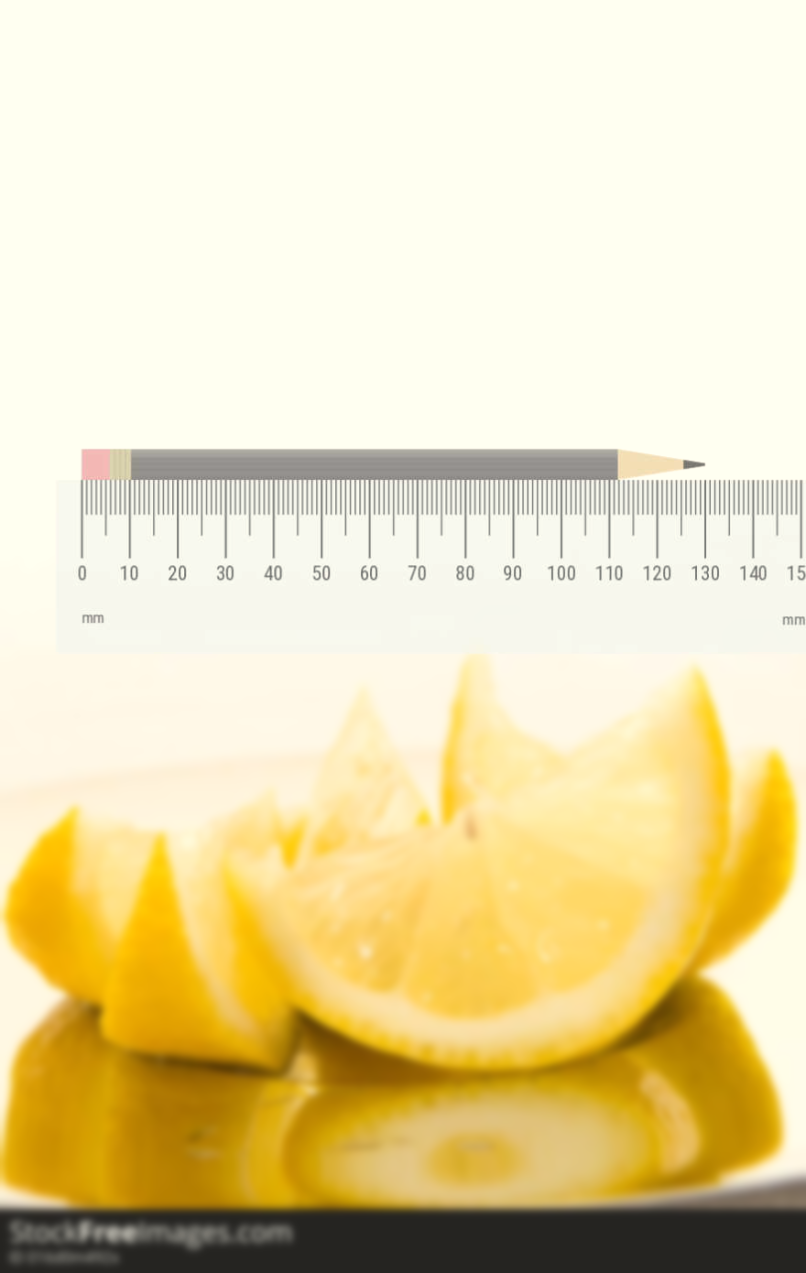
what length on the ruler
130 mm
